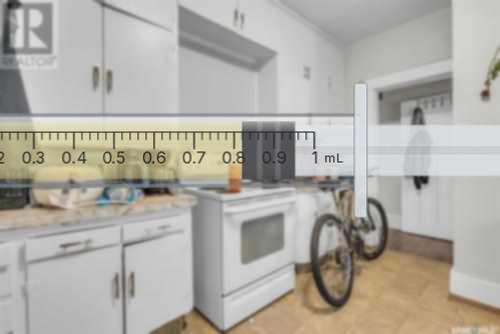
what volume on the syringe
0.82 mL
